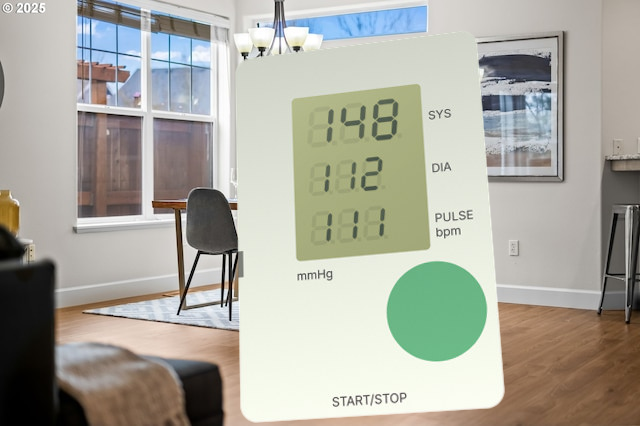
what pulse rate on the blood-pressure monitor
111 bpm
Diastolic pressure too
112 mmHg
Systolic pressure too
148 mmHg
